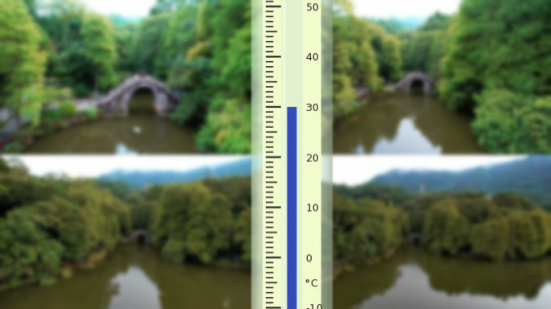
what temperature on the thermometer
30 °C
